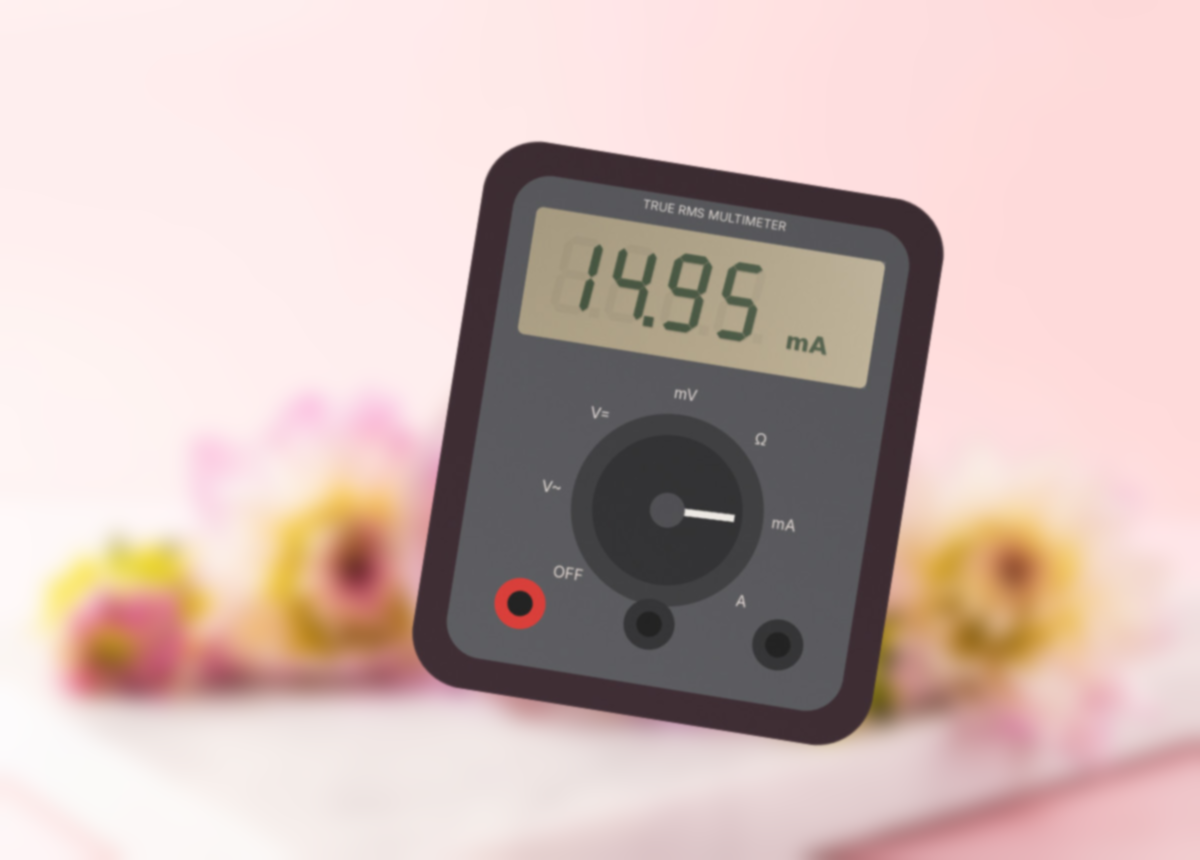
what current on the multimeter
14.95 mA
